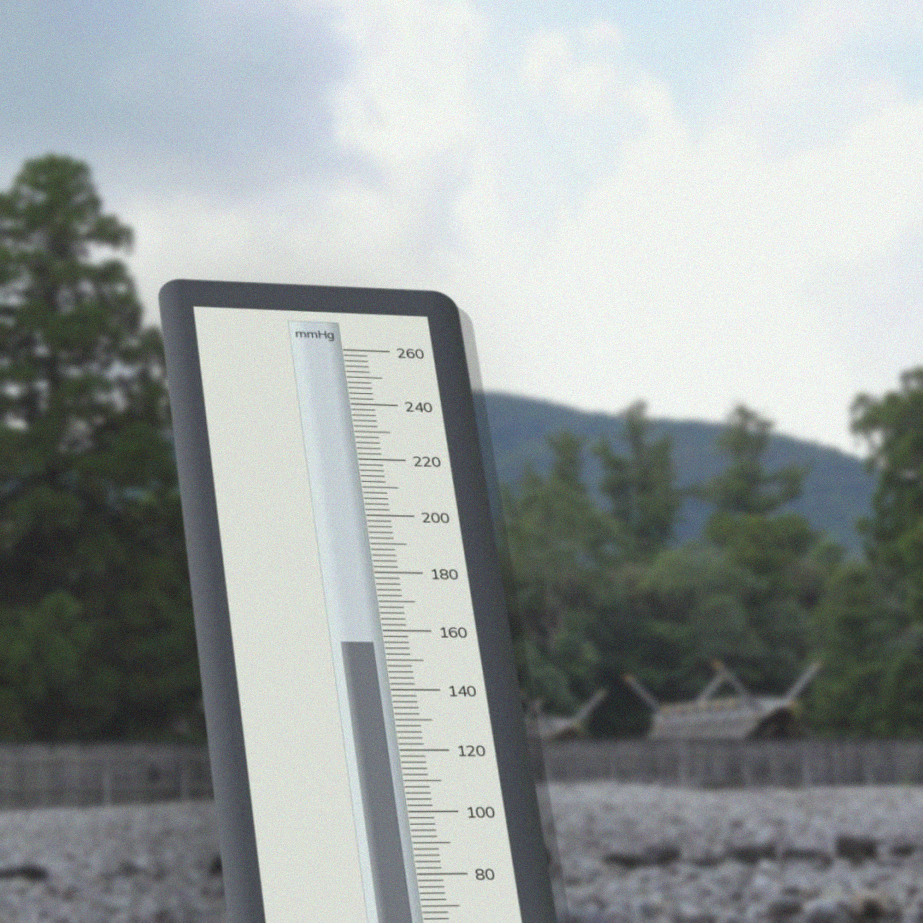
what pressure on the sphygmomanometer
156 mmHg
